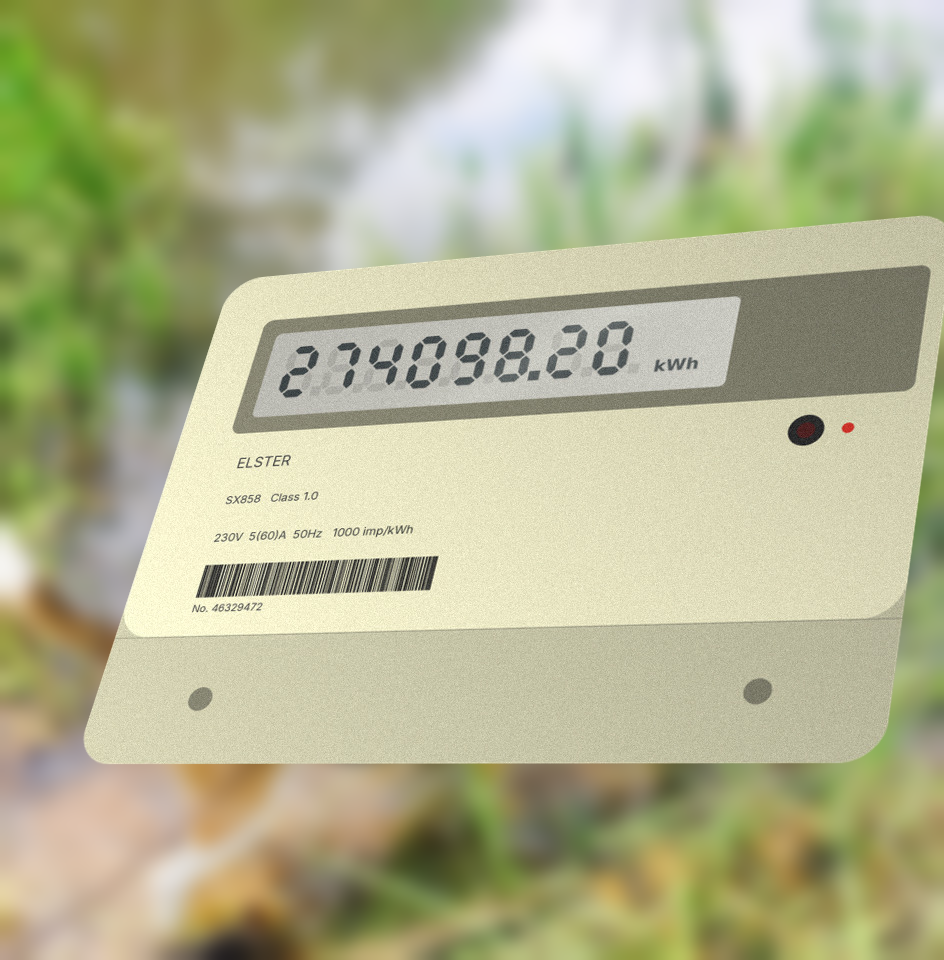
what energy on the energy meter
274098.20 kWh
